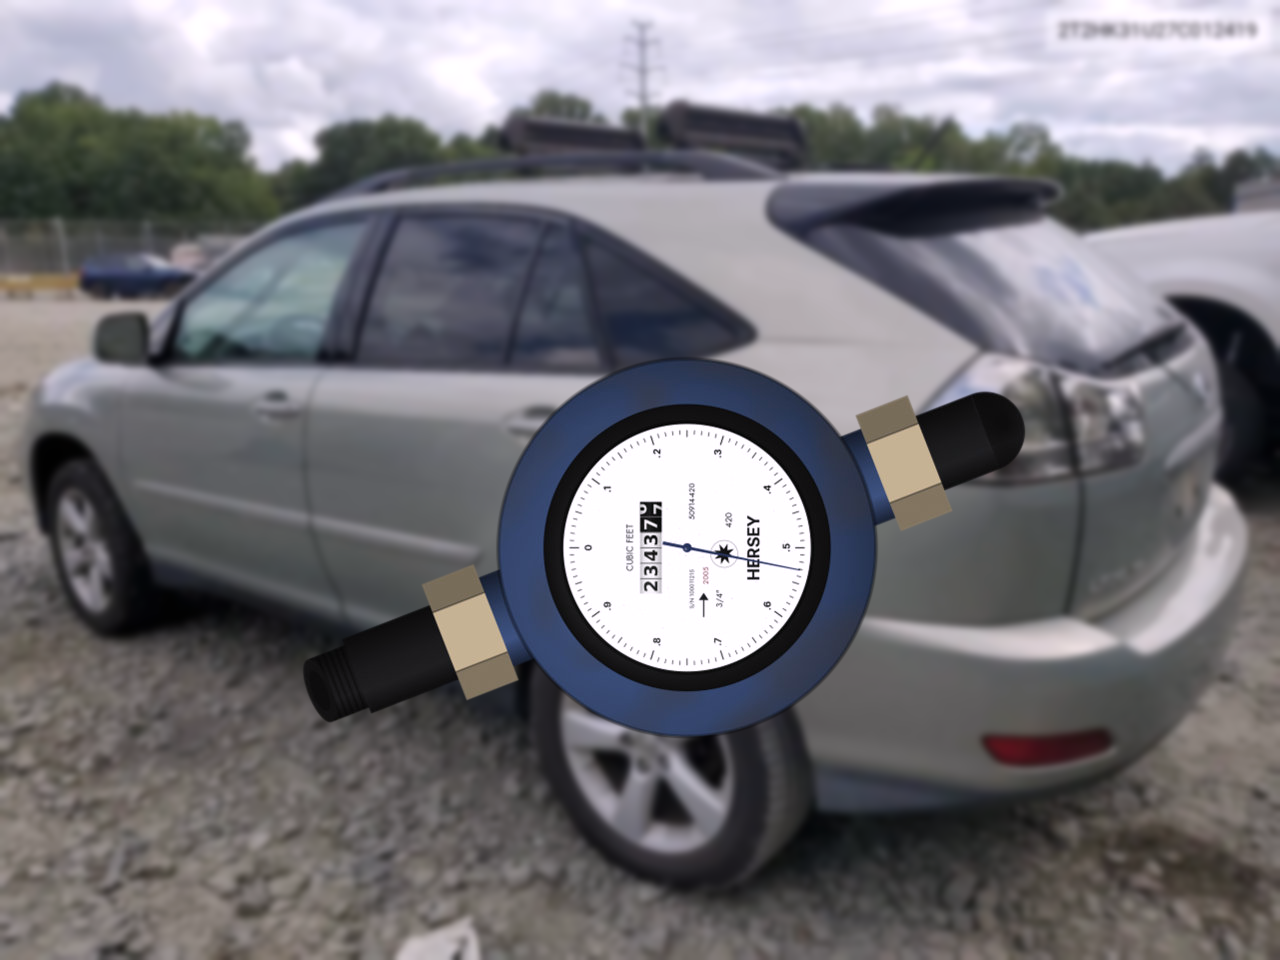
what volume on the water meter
234376.53 ft³
